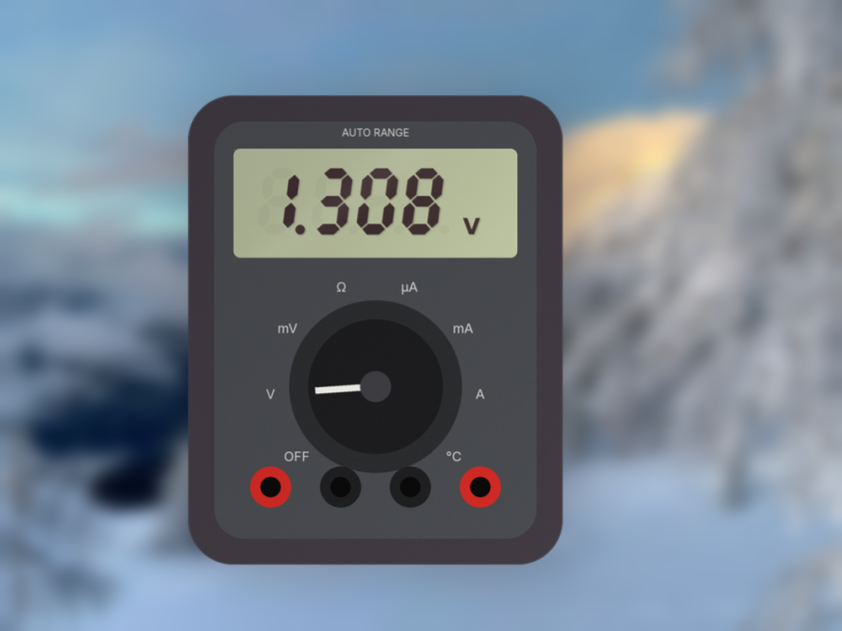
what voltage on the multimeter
1.308 V
